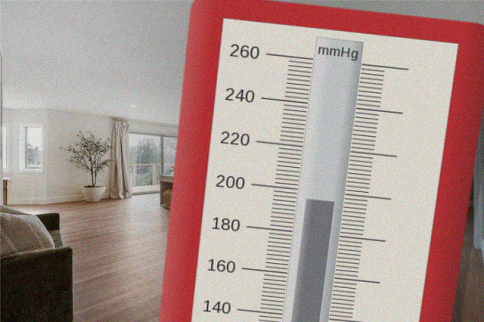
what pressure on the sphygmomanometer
196 mmHg
